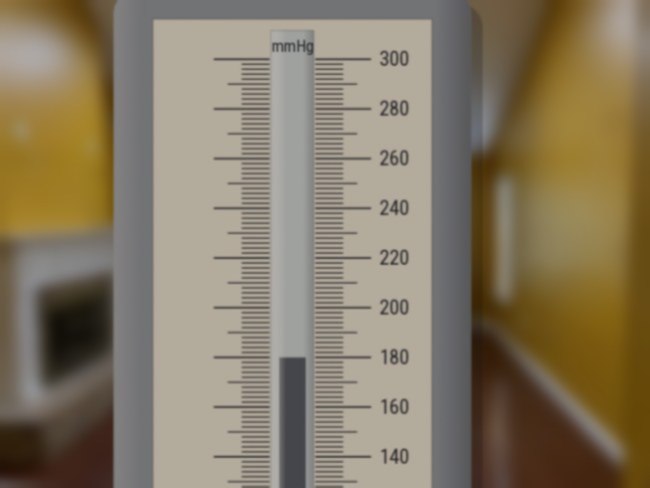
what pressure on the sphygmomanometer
180 mmHg
